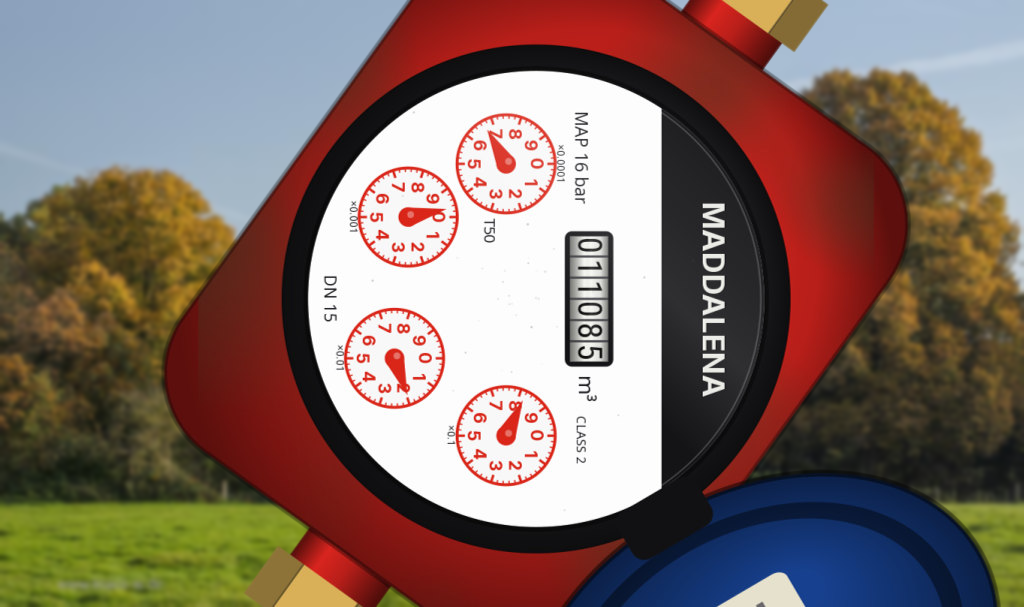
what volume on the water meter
11085.8196 m³
